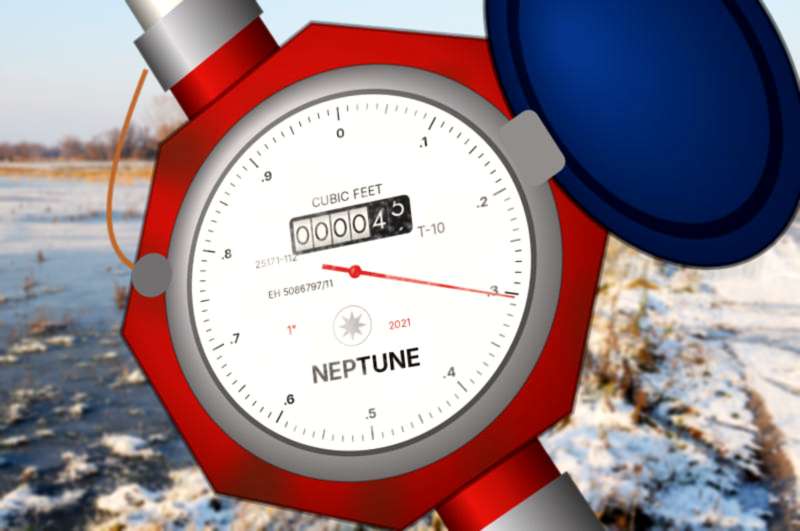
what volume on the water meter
45.30 ft³
